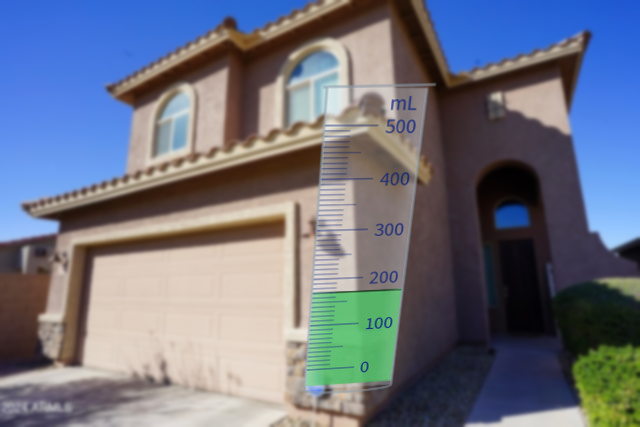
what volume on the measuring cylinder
170 mL
